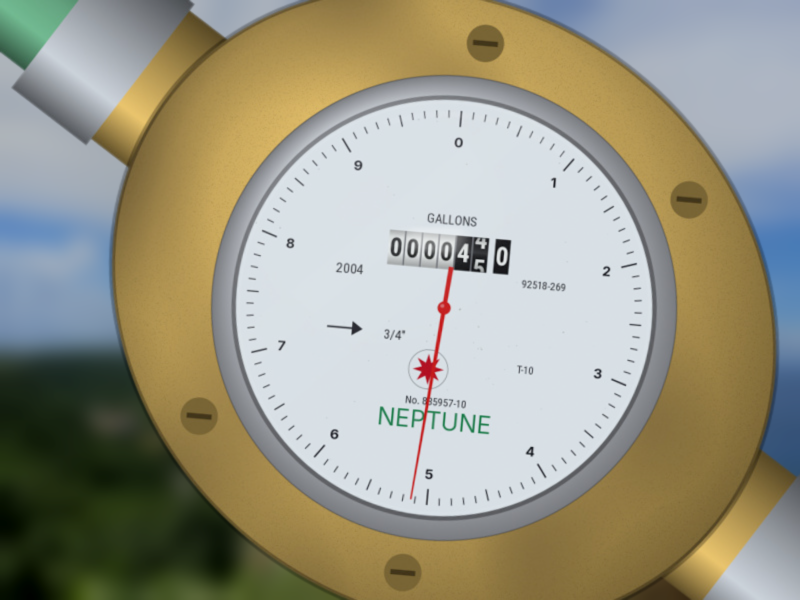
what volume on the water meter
445.1 gal
